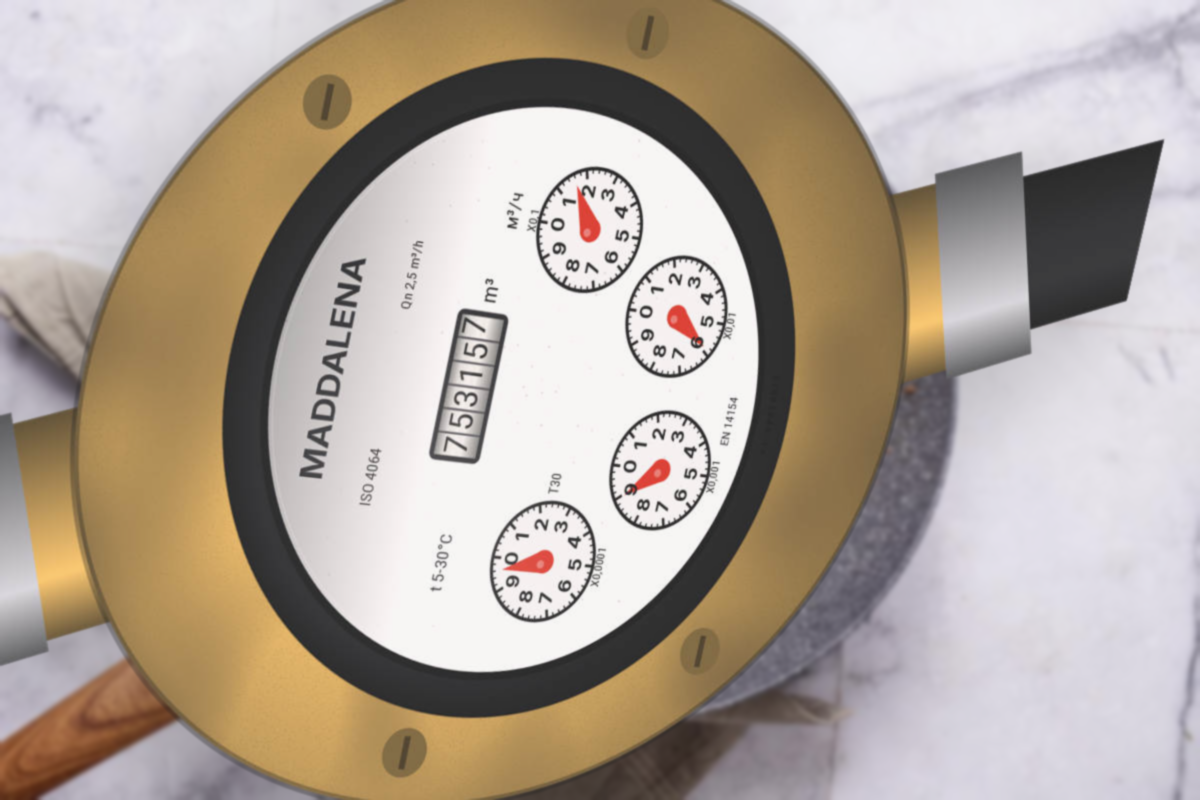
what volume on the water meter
753157.1589 m³
